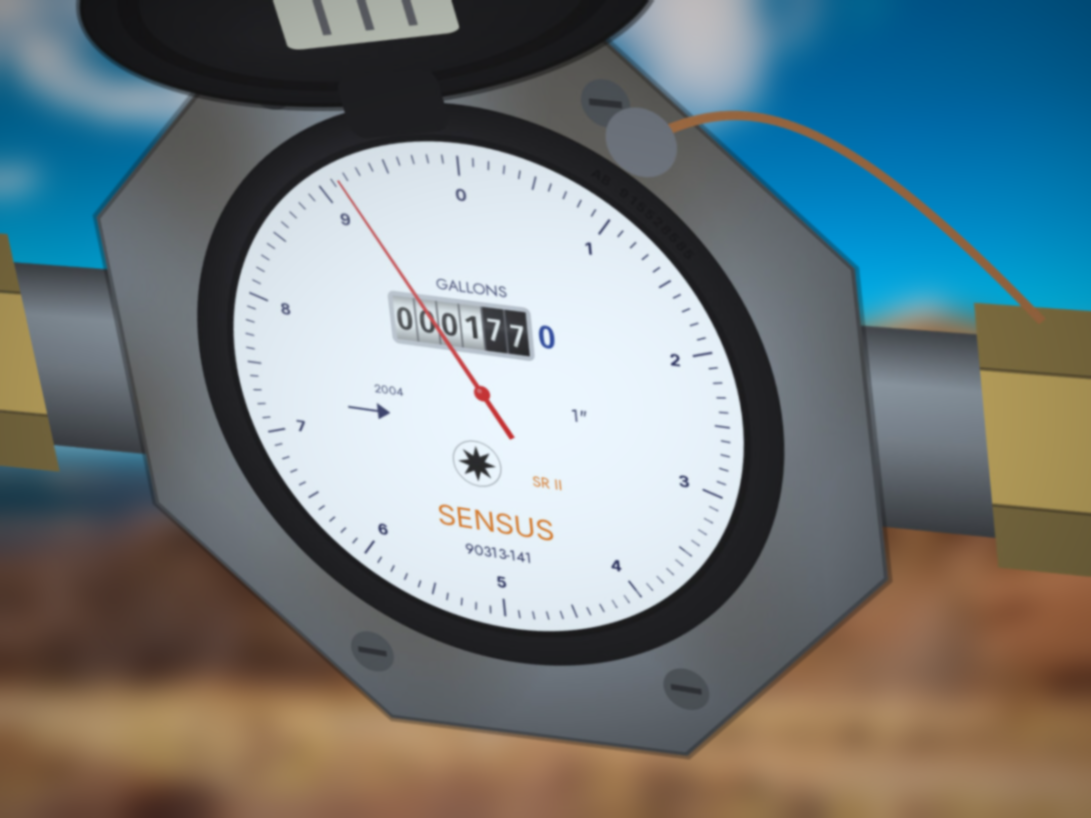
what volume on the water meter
1769.1 gal
